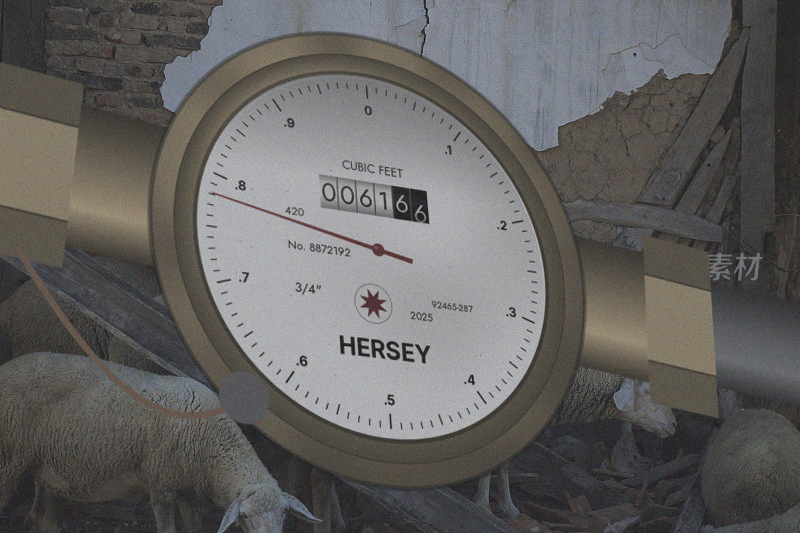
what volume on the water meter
6165.78 ft³
